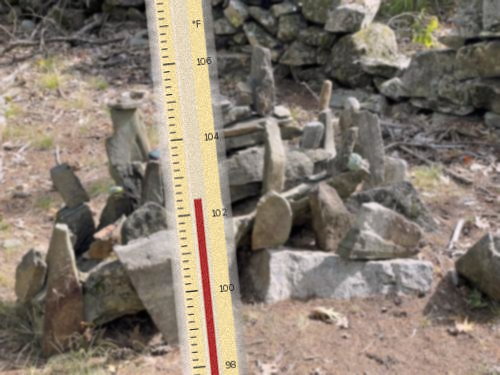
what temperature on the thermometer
102.4 °F
